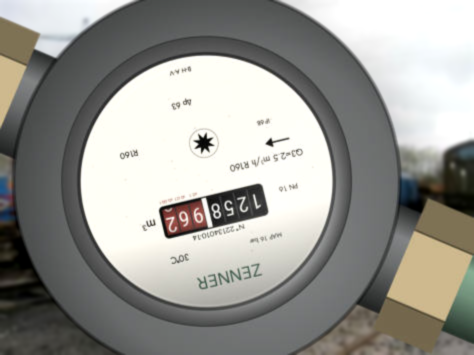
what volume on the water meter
1258.962 m³
